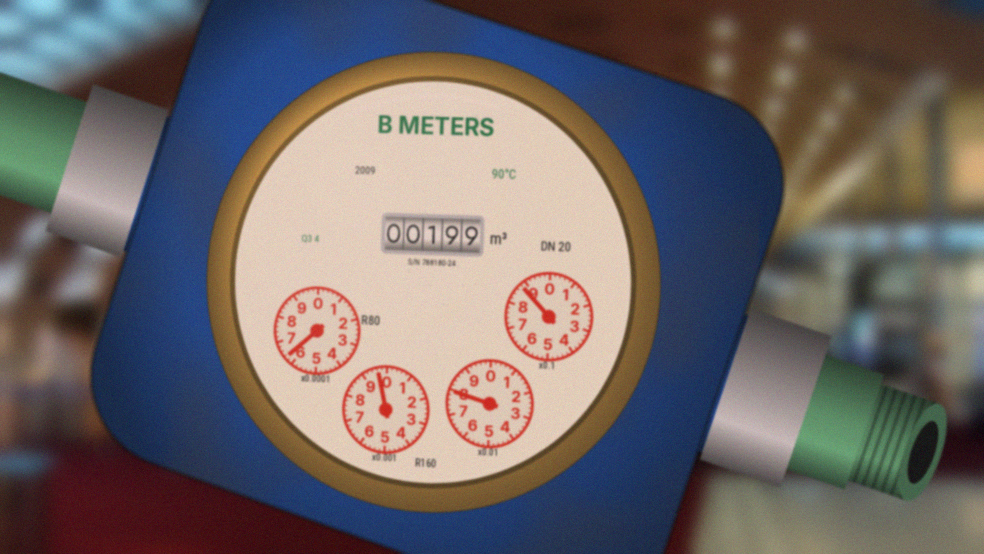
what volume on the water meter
199.8796 m³
